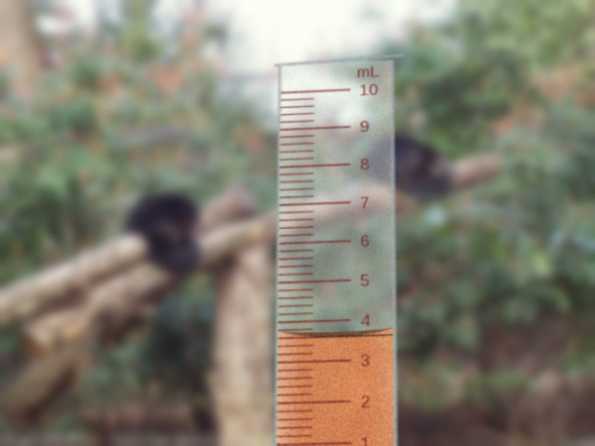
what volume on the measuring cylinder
3.6 mL
